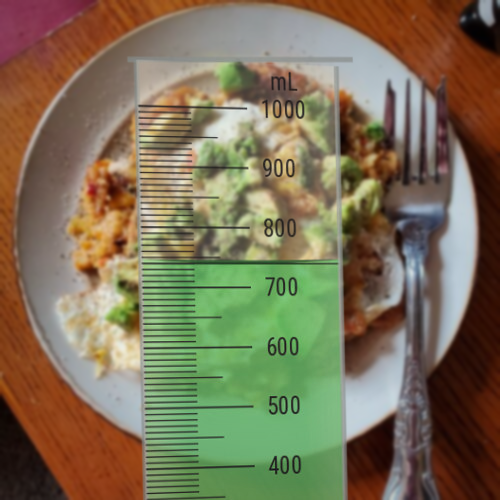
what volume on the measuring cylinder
740 mL
